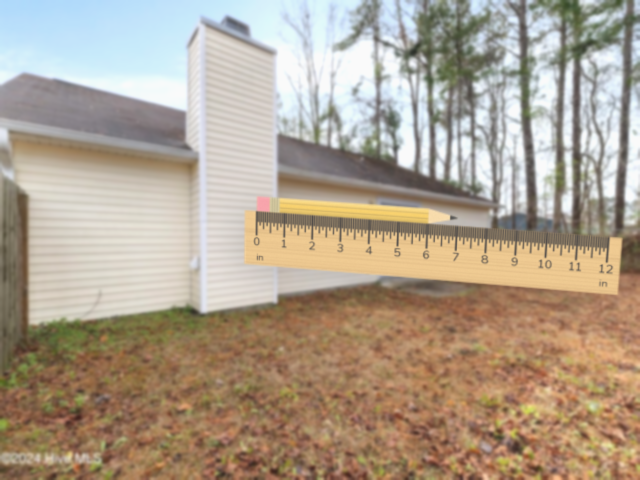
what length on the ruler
7 in
